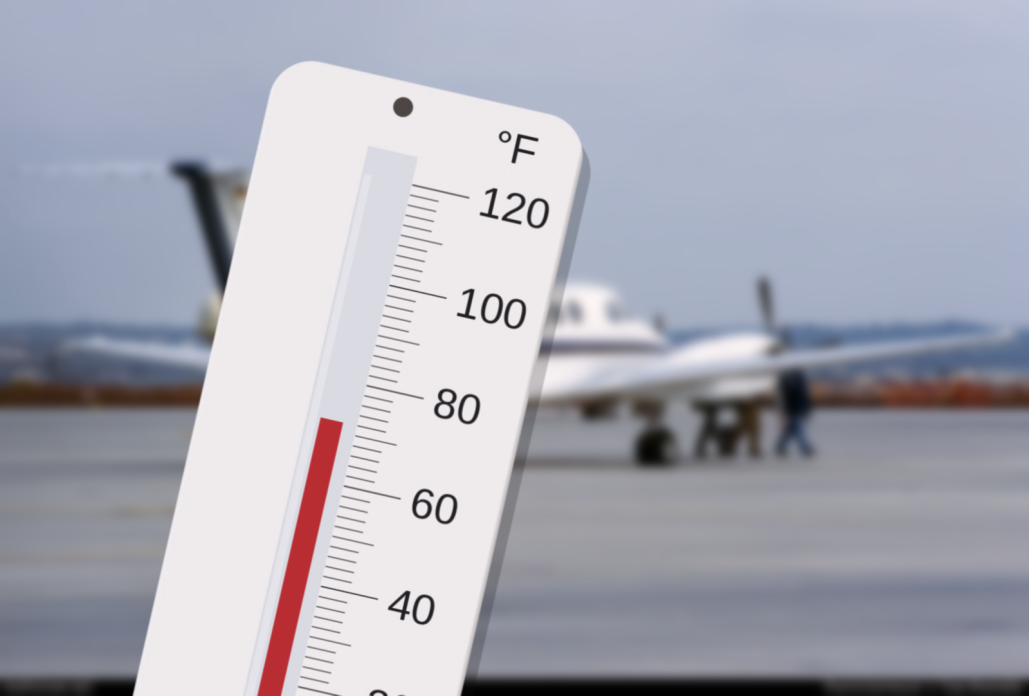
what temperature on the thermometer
72 °F
